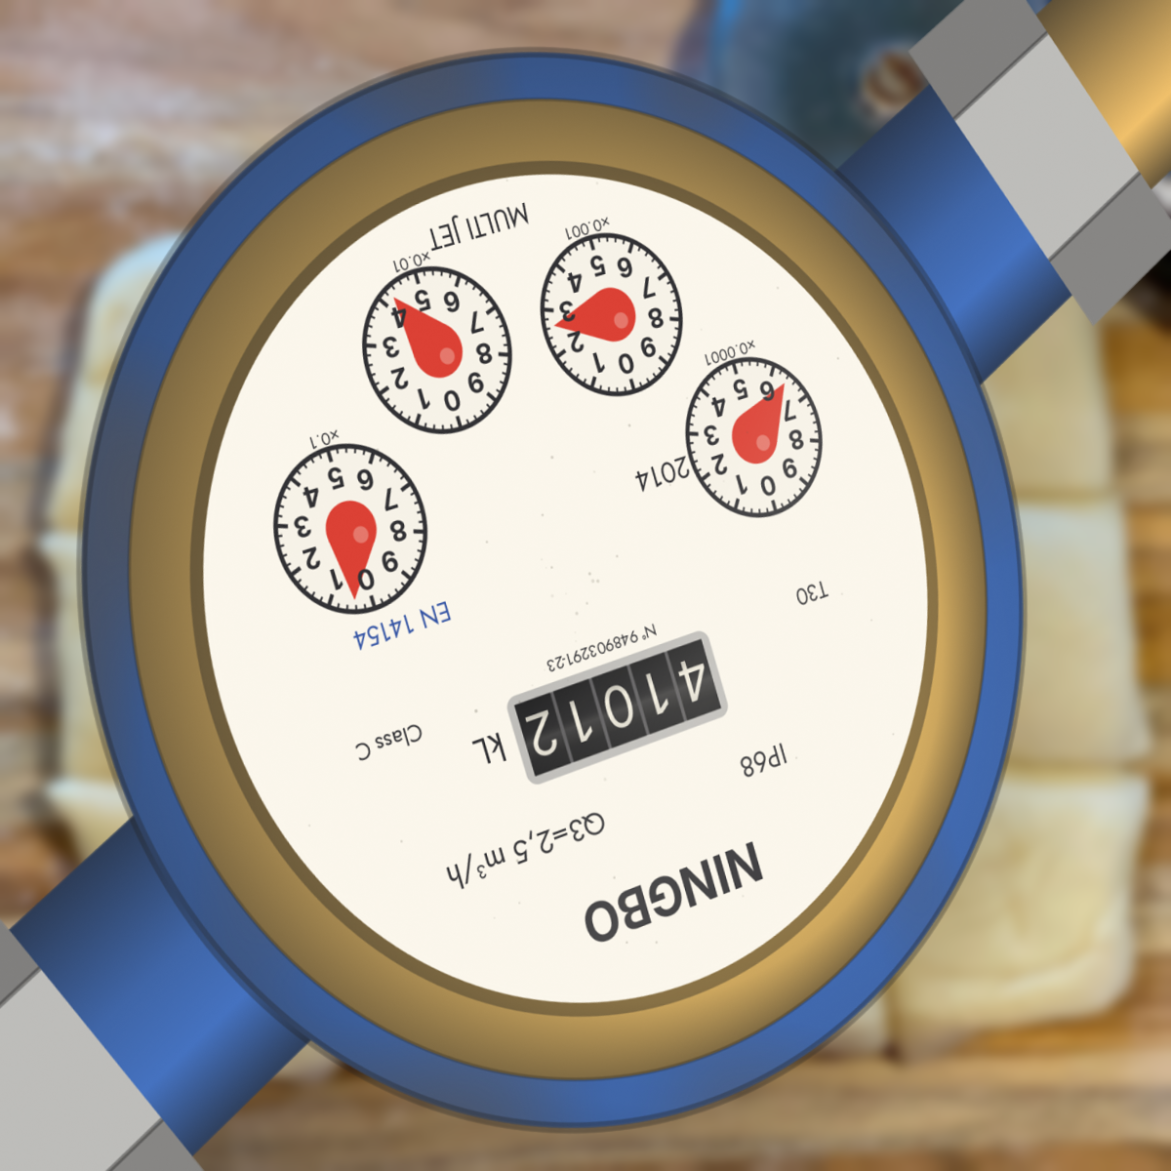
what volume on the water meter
41012.0426 kL
